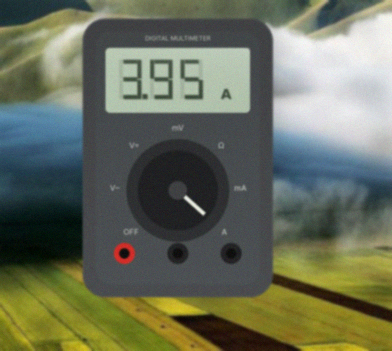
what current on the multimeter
3.95 A
